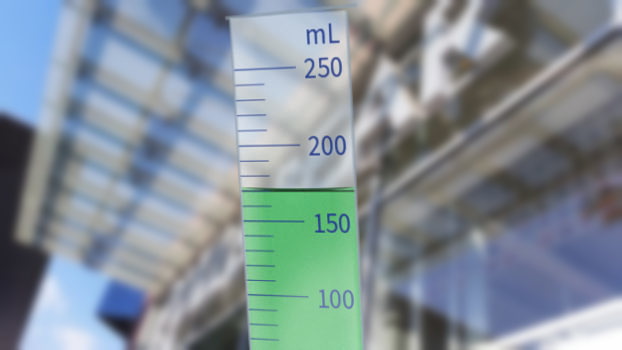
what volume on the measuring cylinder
170 mL
